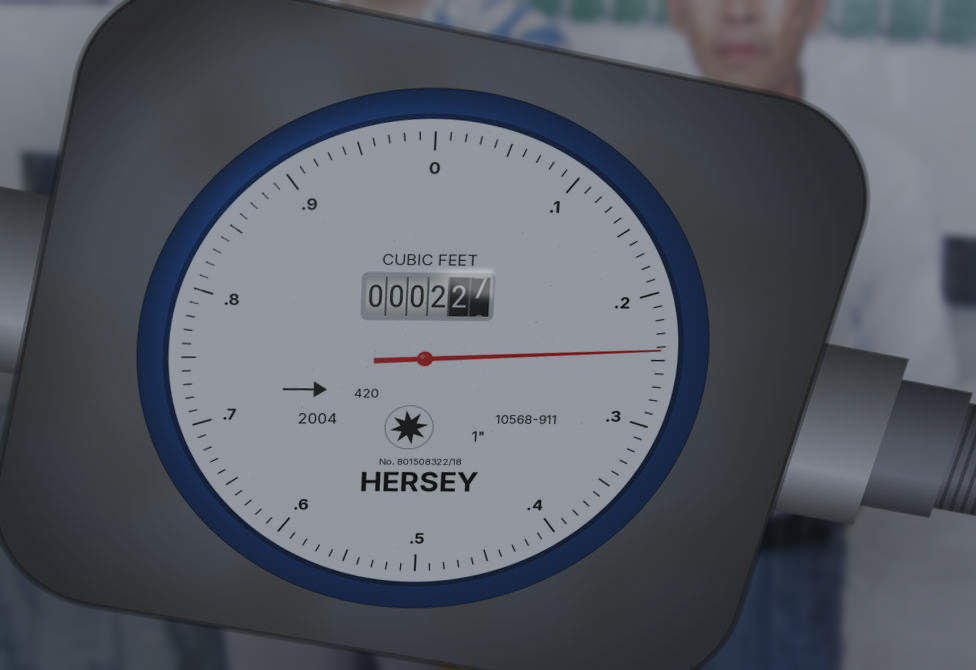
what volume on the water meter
227.24 ft³
